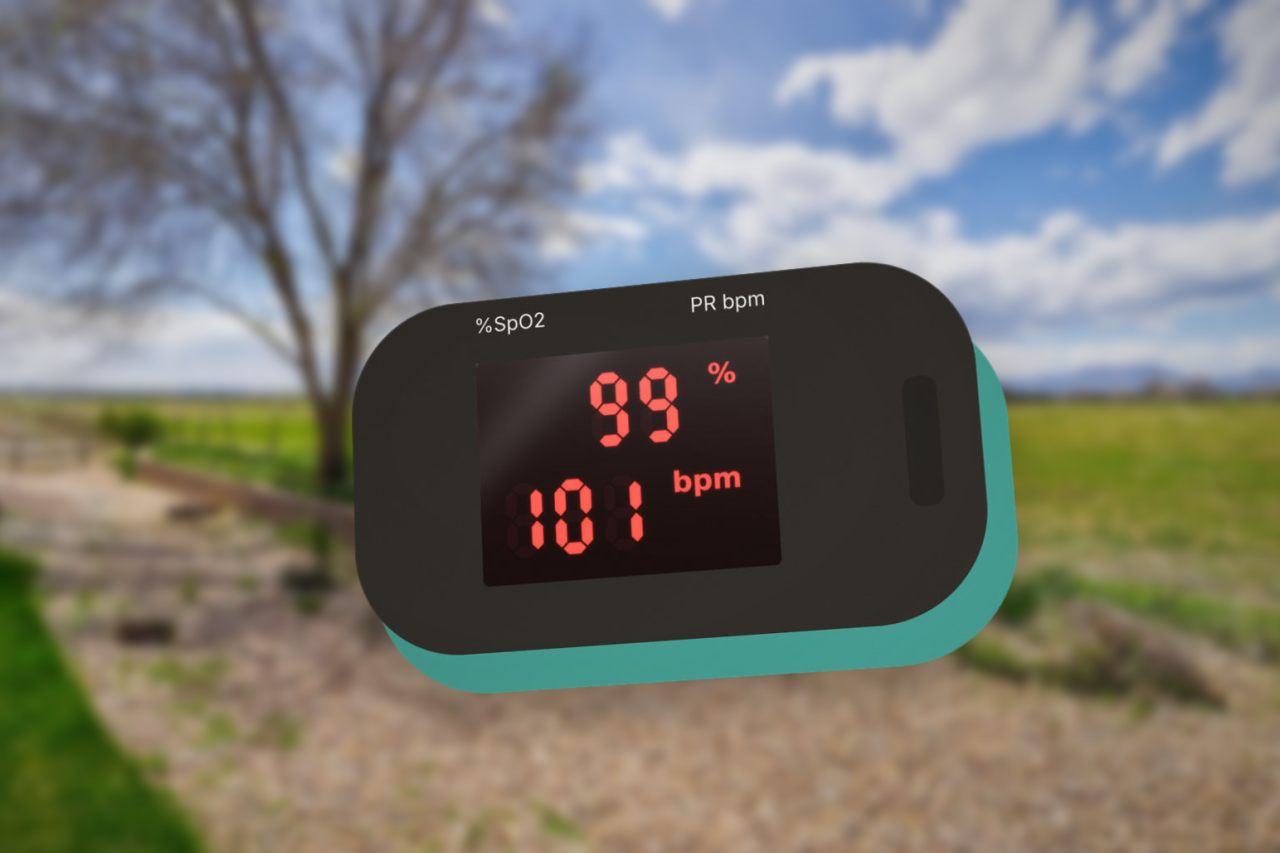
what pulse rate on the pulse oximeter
101 bpm
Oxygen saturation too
99 %
